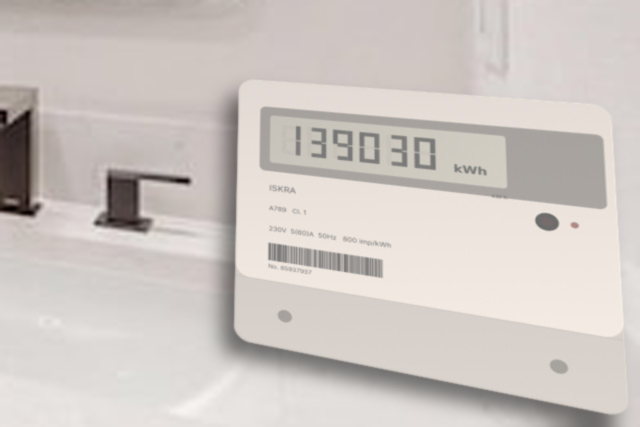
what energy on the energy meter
139030 kWh
